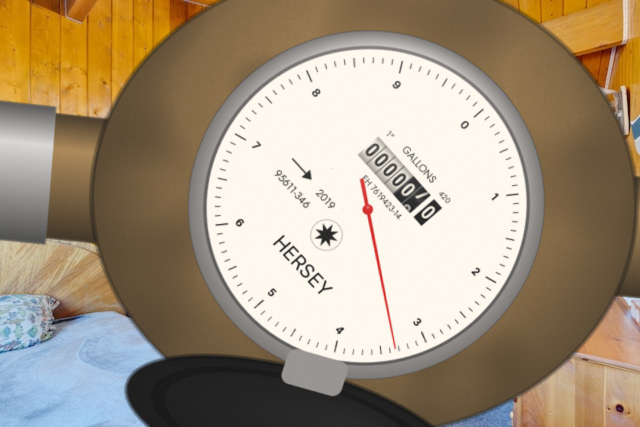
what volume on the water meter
73.3 gal
